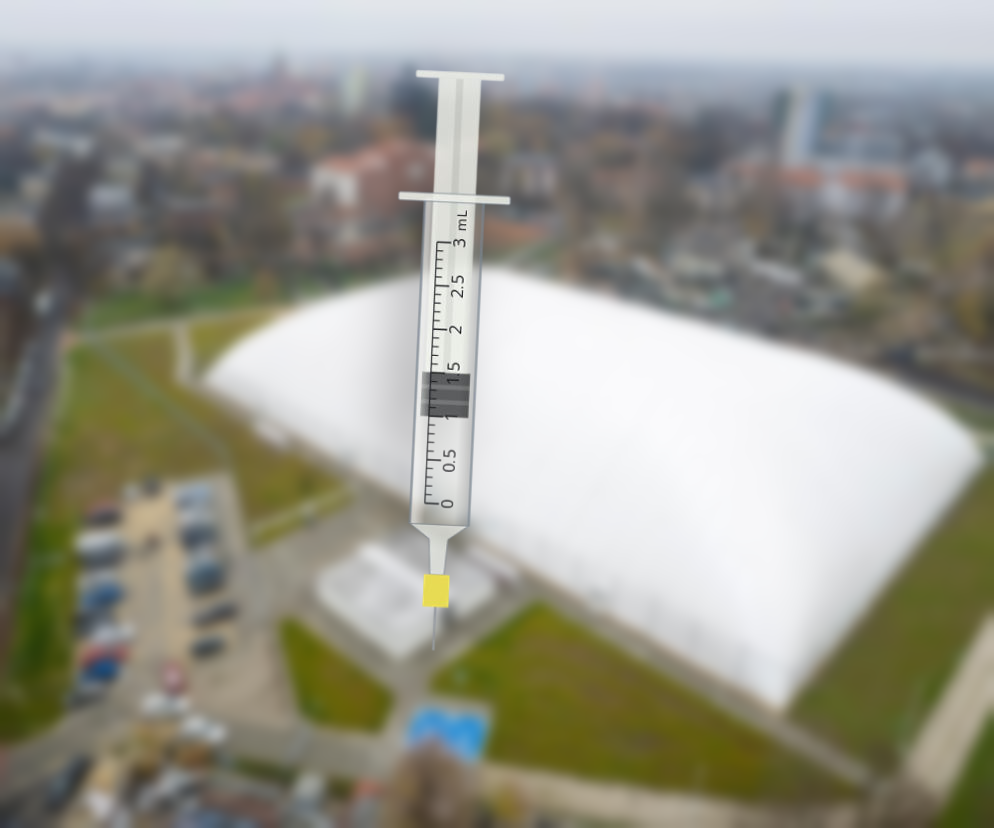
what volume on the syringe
1 mL
